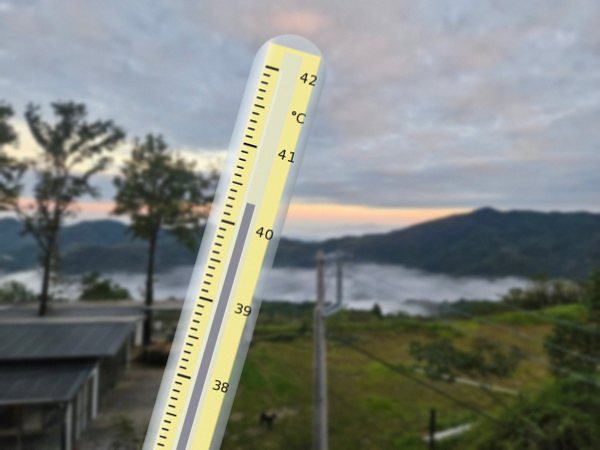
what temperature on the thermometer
40.3 °C
